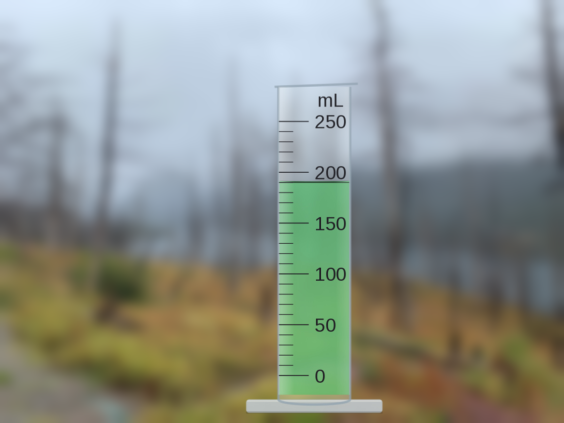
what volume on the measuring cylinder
190 mL
